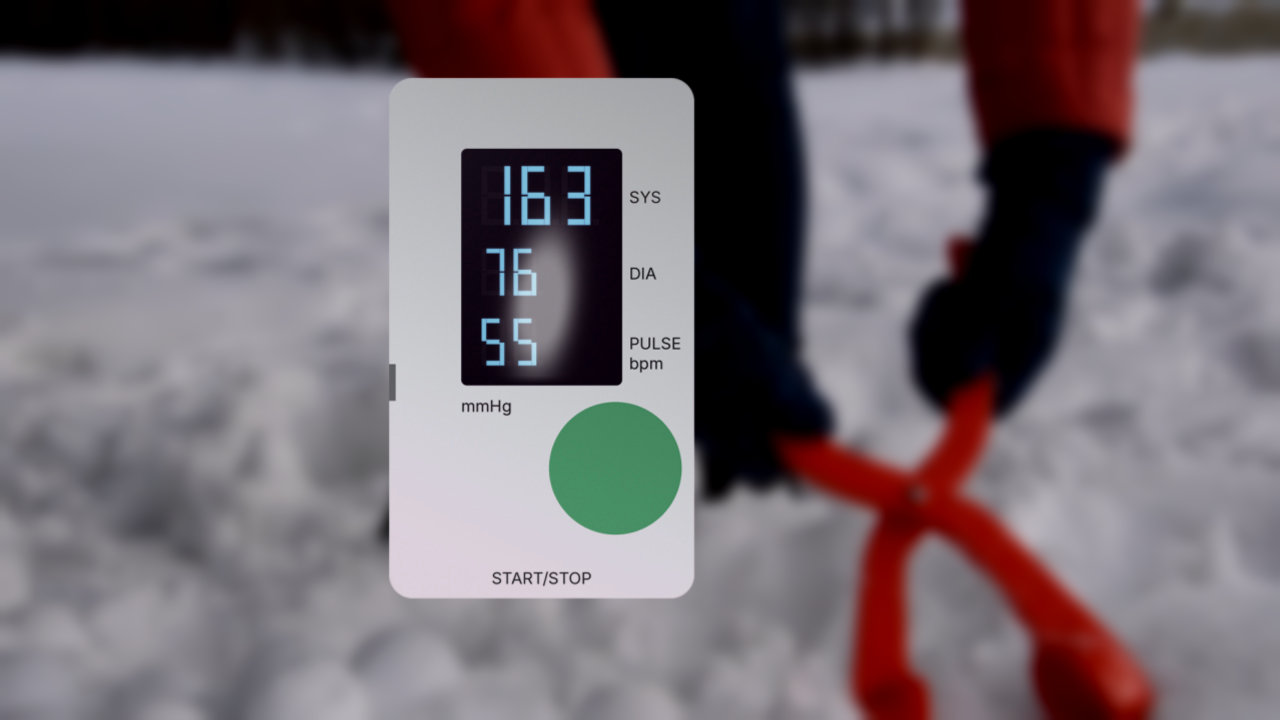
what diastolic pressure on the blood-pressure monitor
76 mmHg
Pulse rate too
55 bpm
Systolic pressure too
163 mmHg
